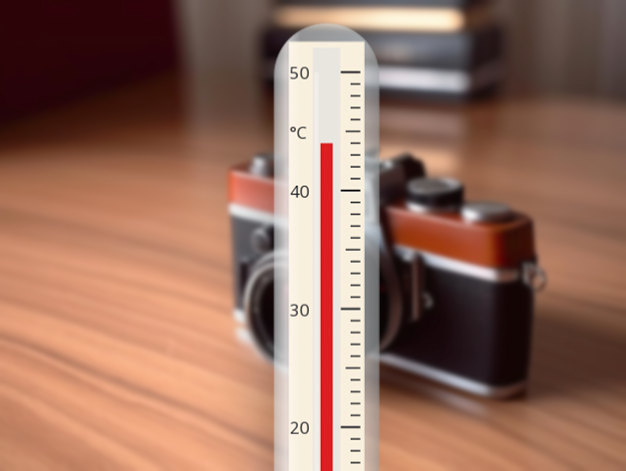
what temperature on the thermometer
44 °C
